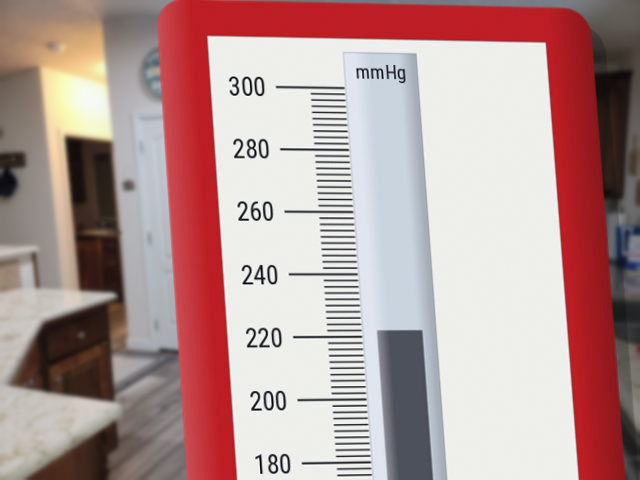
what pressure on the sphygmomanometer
222 mmHg
